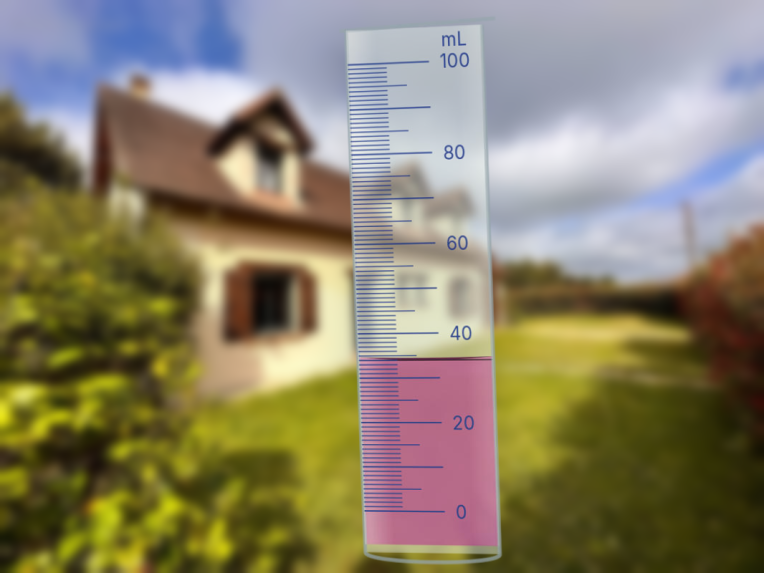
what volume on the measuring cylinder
34 mL
